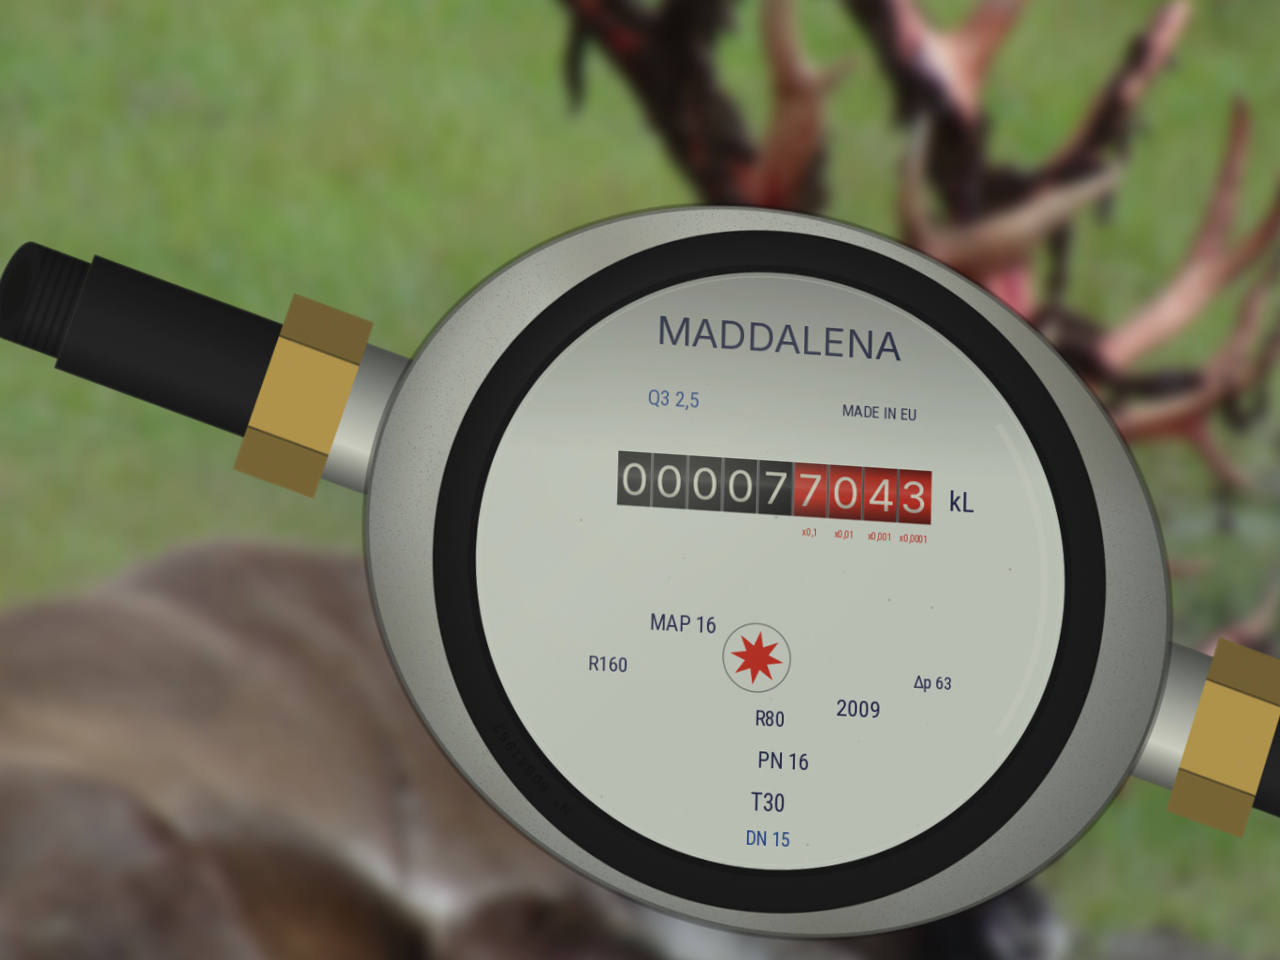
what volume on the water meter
7.7043 kL
